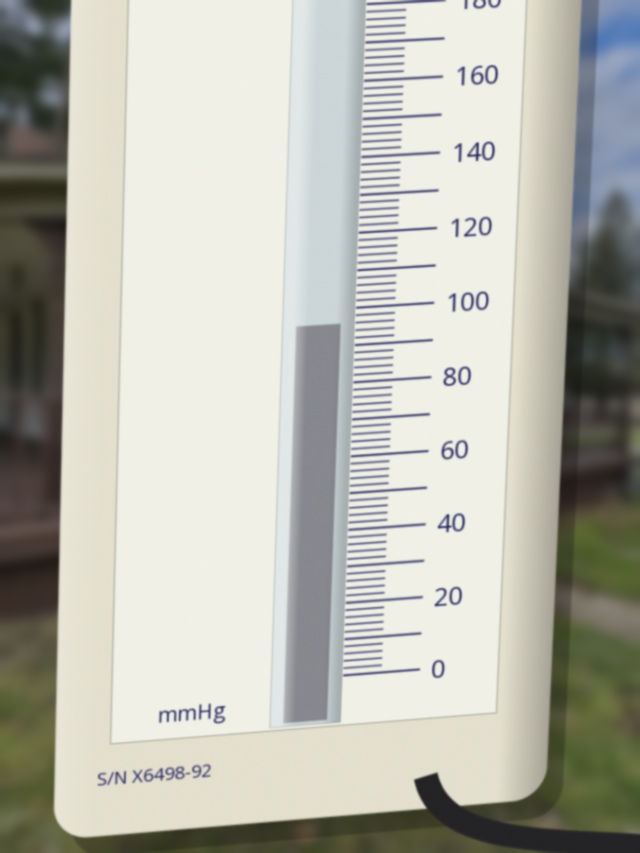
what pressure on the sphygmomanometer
96 mmHg
